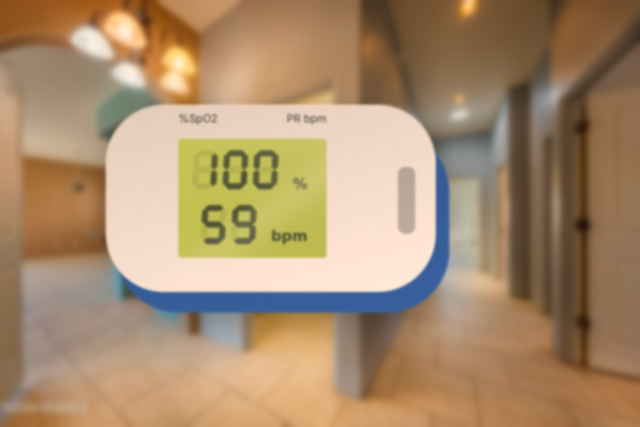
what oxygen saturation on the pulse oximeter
100 %
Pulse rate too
59 bpm
